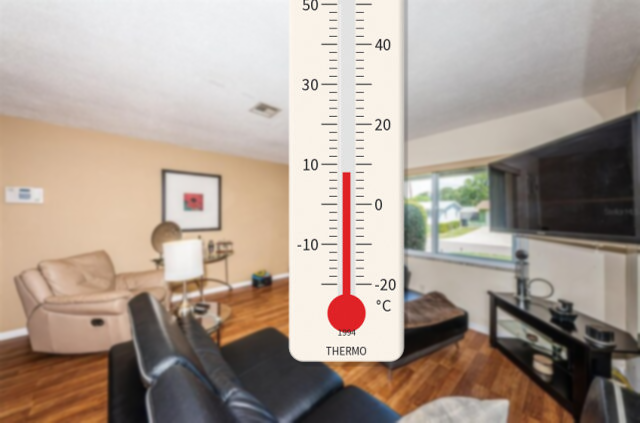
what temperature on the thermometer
8 °C
